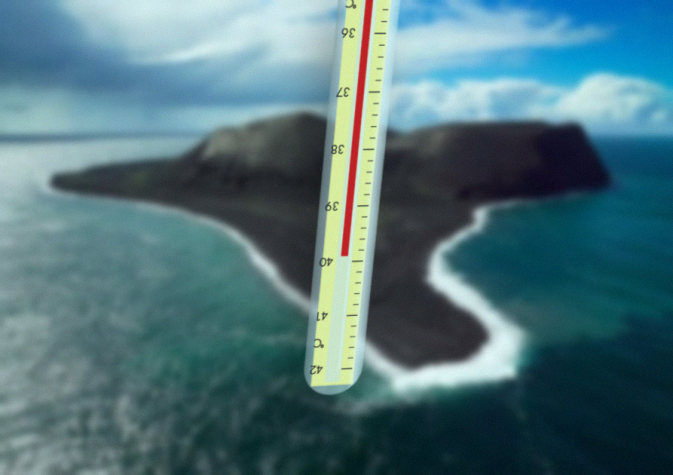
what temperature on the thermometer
39.9 °C
